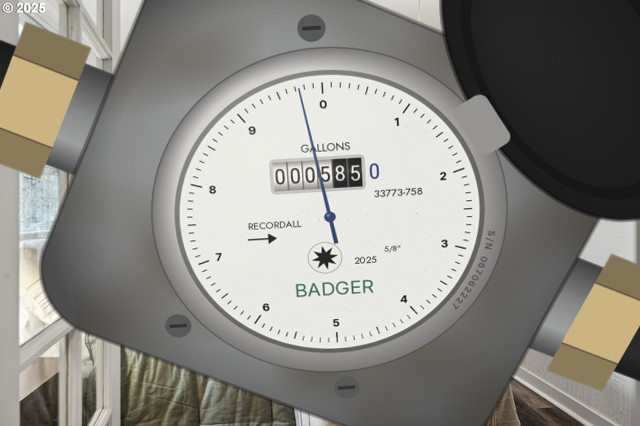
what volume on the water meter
5849.7 gal
